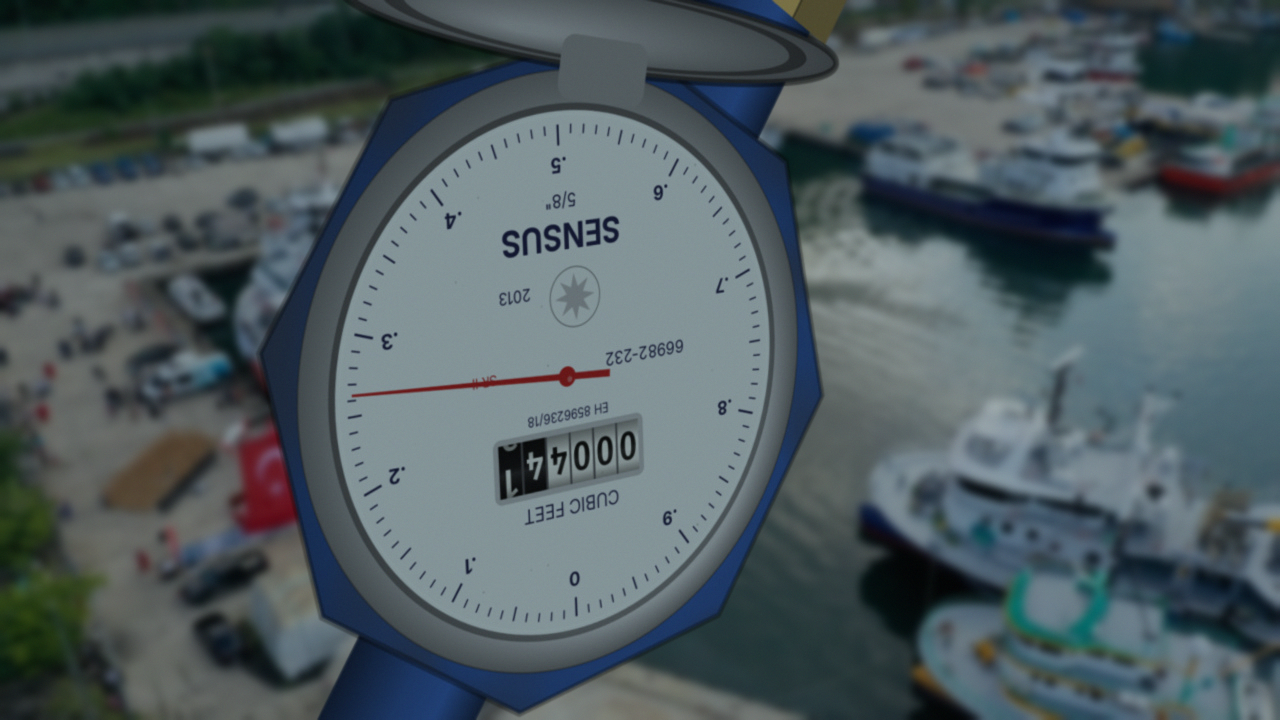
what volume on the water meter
441.26 ft³
